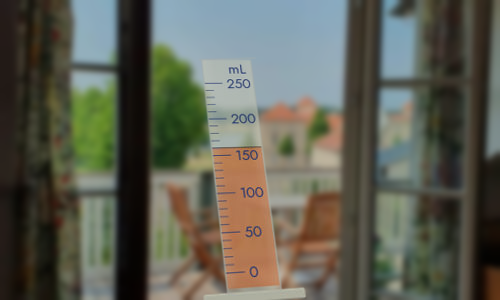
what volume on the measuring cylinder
160 mL
